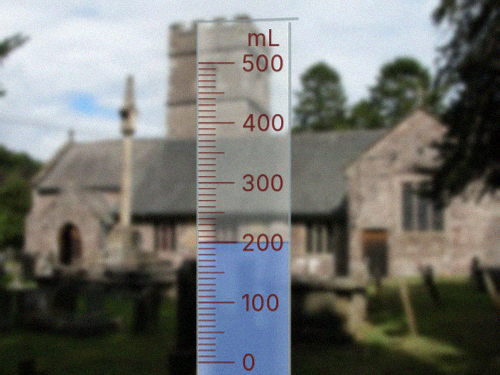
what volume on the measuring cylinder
200 mL
